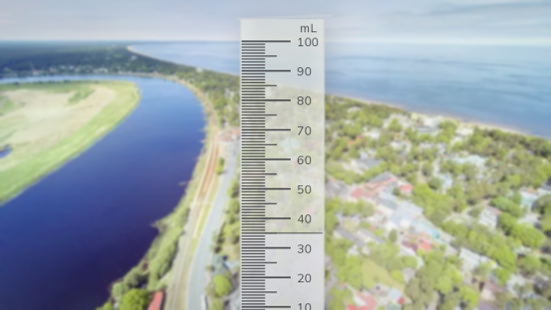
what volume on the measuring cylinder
35 mL
